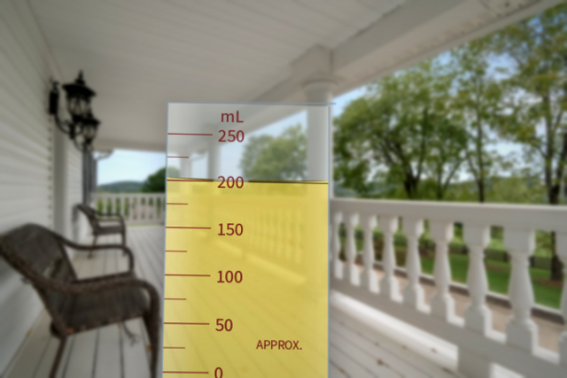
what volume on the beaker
200 mL
